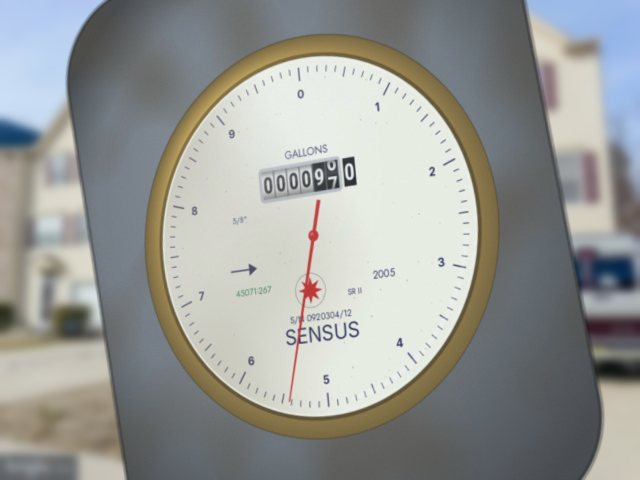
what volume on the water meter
965.4 gal
